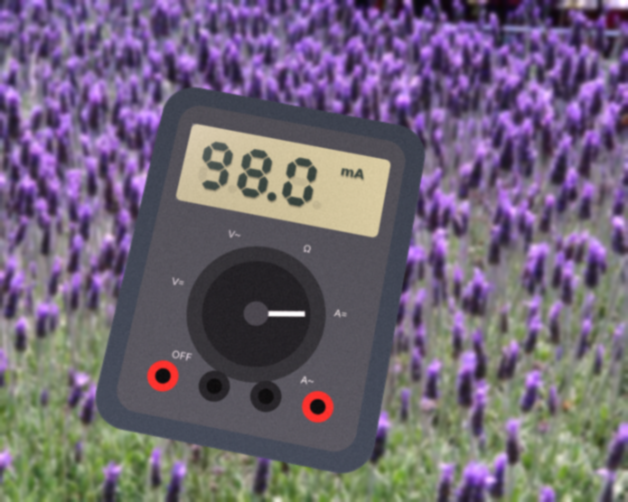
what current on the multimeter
98.0 mA
